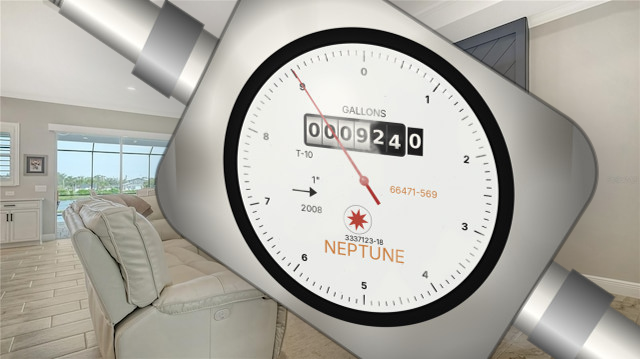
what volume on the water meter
9239.0 gal
